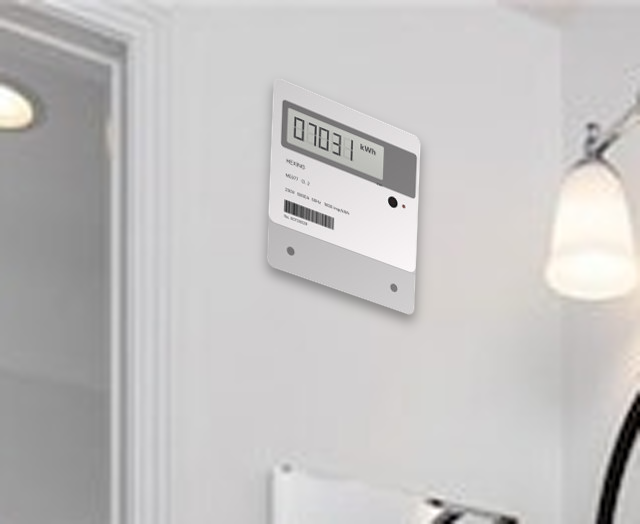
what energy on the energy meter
7031 kWh
